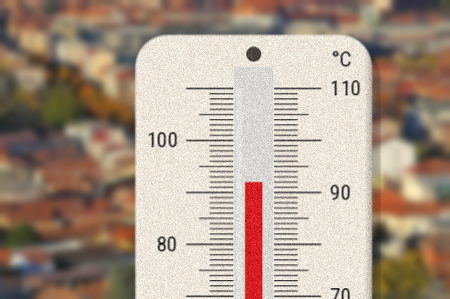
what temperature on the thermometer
92 °C
